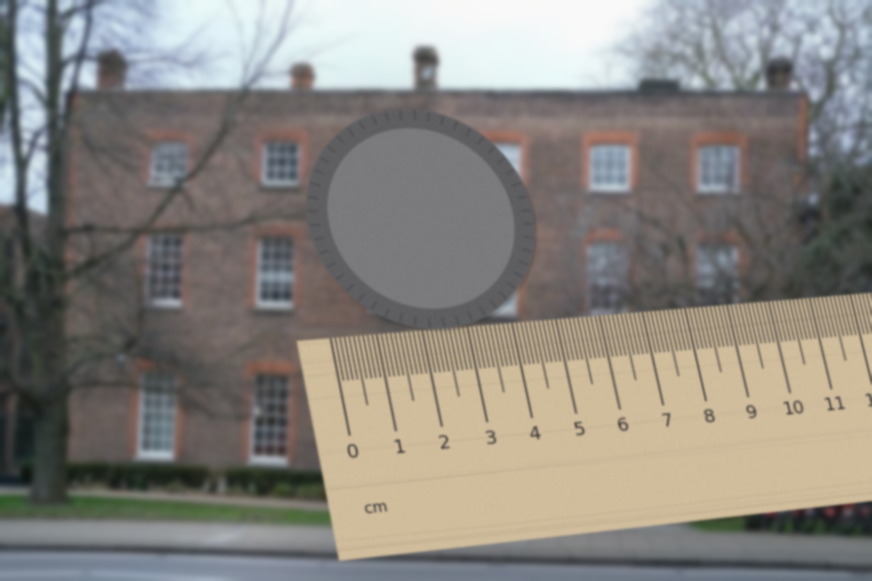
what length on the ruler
5 cm
